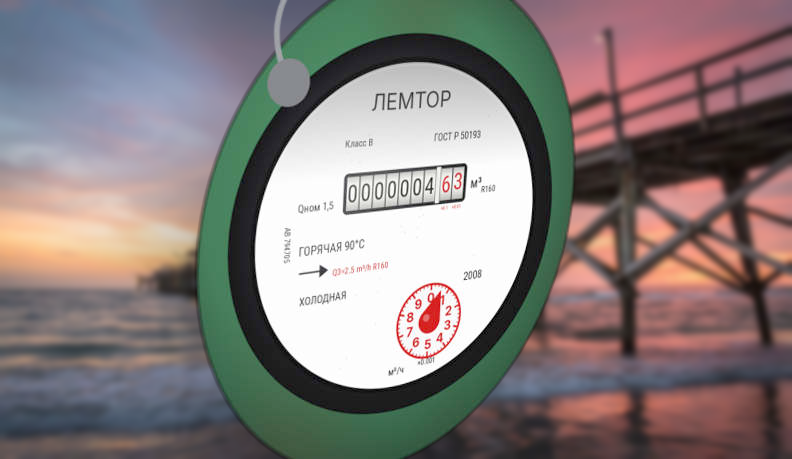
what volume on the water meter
4.630 m³
